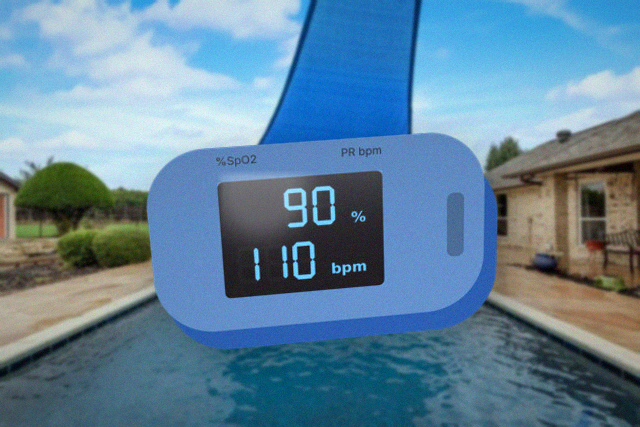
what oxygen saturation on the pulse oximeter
90 %
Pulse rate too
110 bpm
